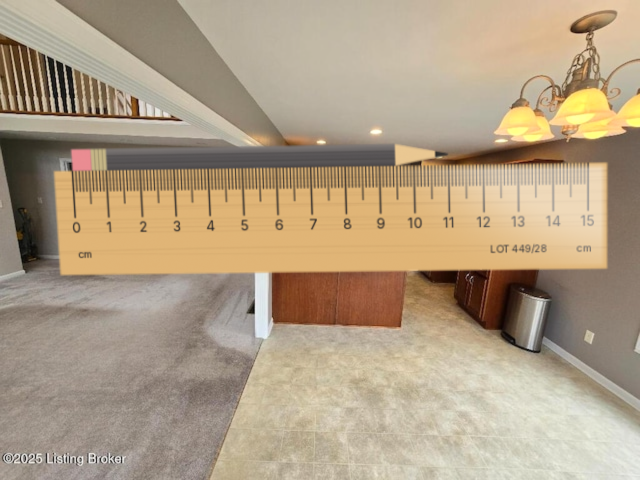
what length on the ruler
11 cm
